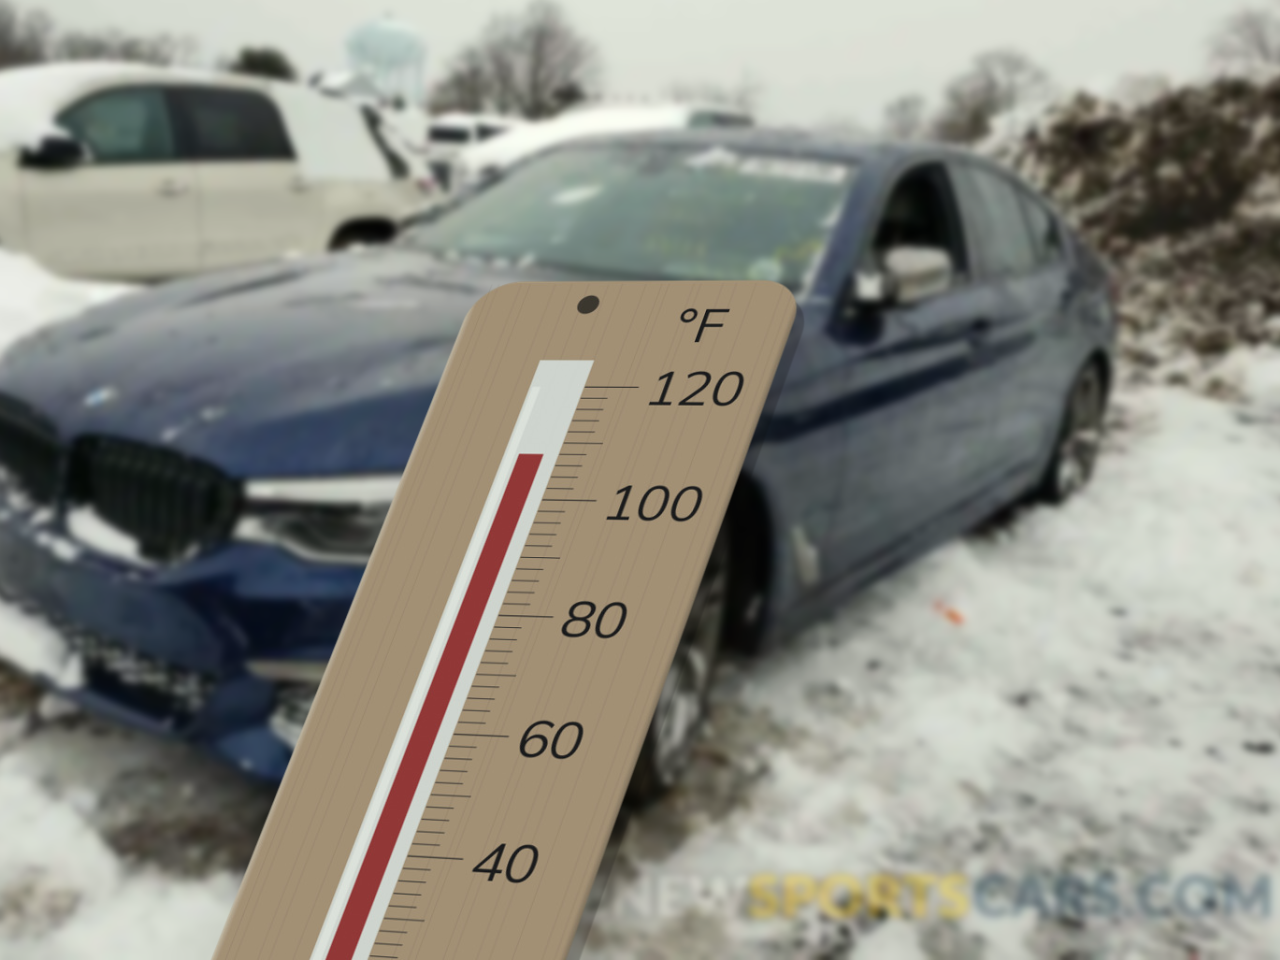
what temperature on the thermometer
108 °F
